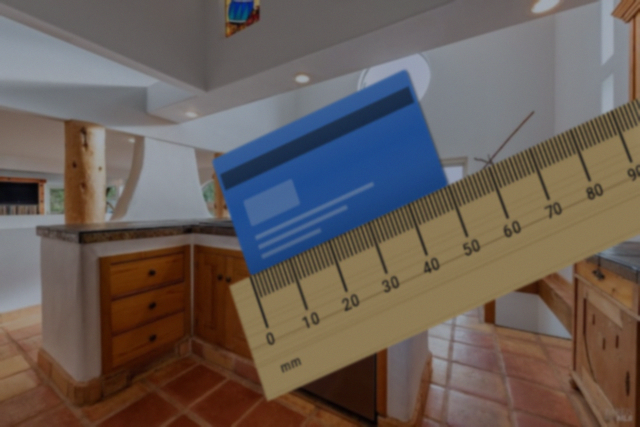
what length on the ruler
50 mm
